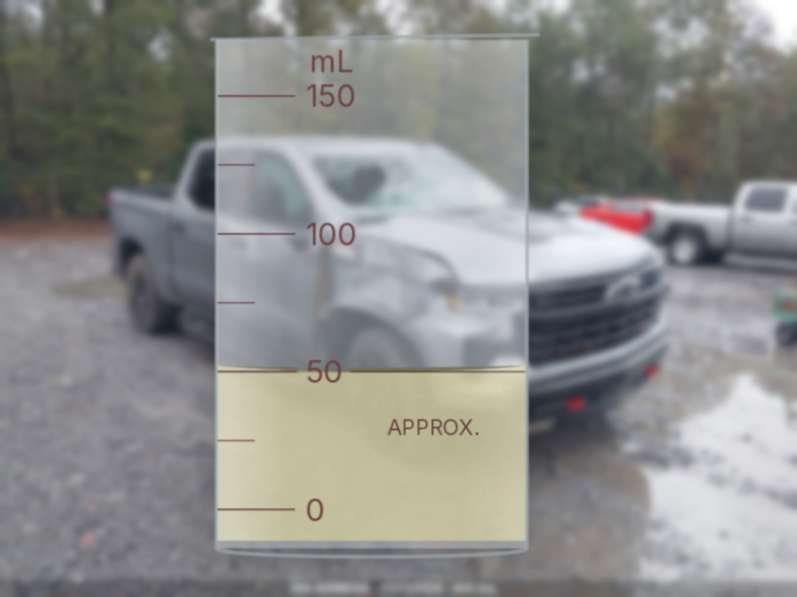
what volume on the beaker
50 mL
